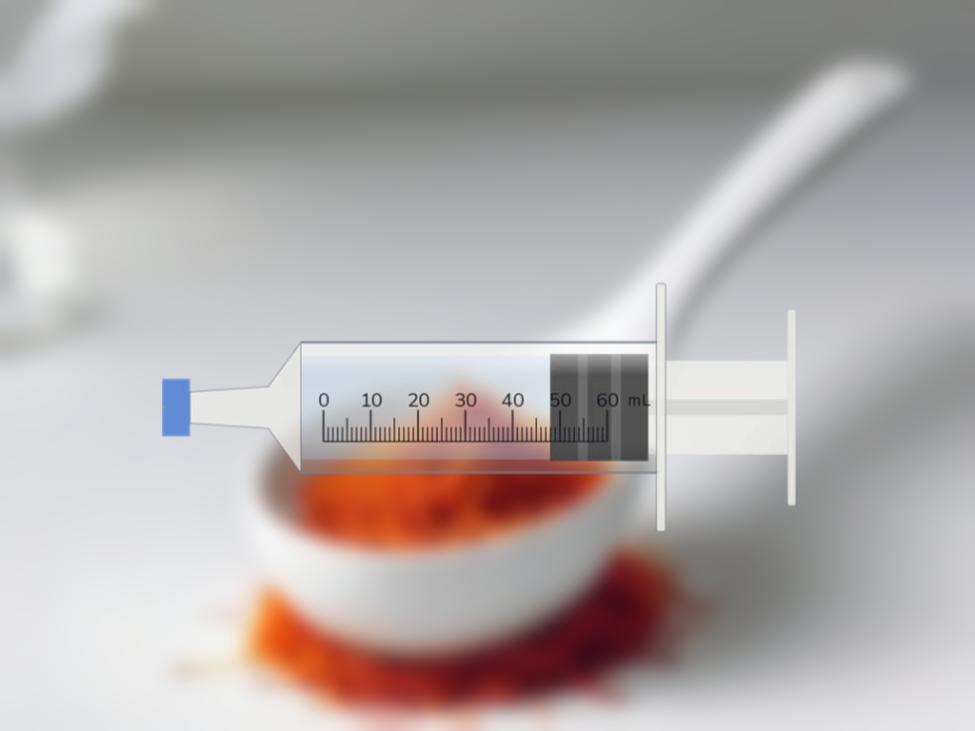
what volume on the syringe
48 mL
